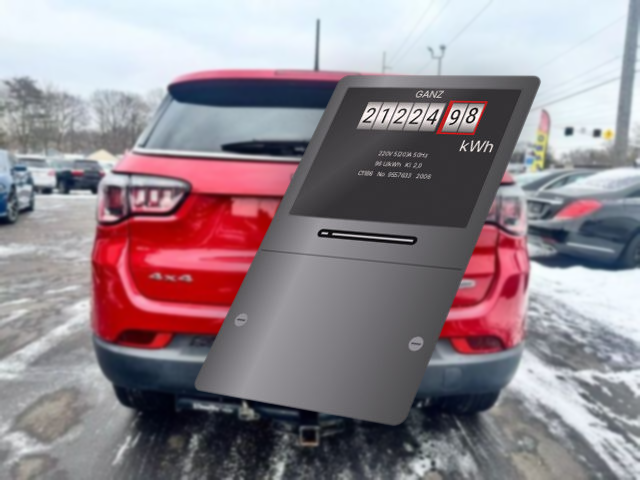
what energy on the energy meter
21224.98 kWh
